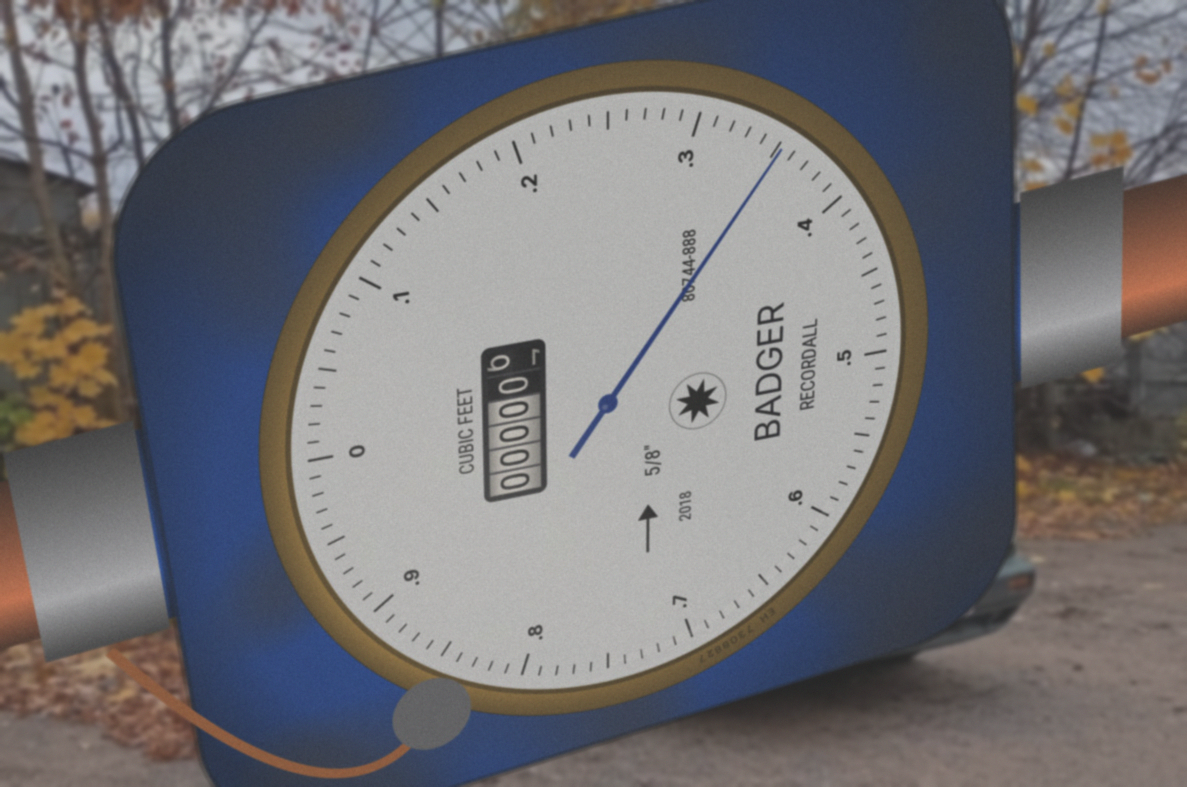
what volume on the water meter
6.35 ft³
